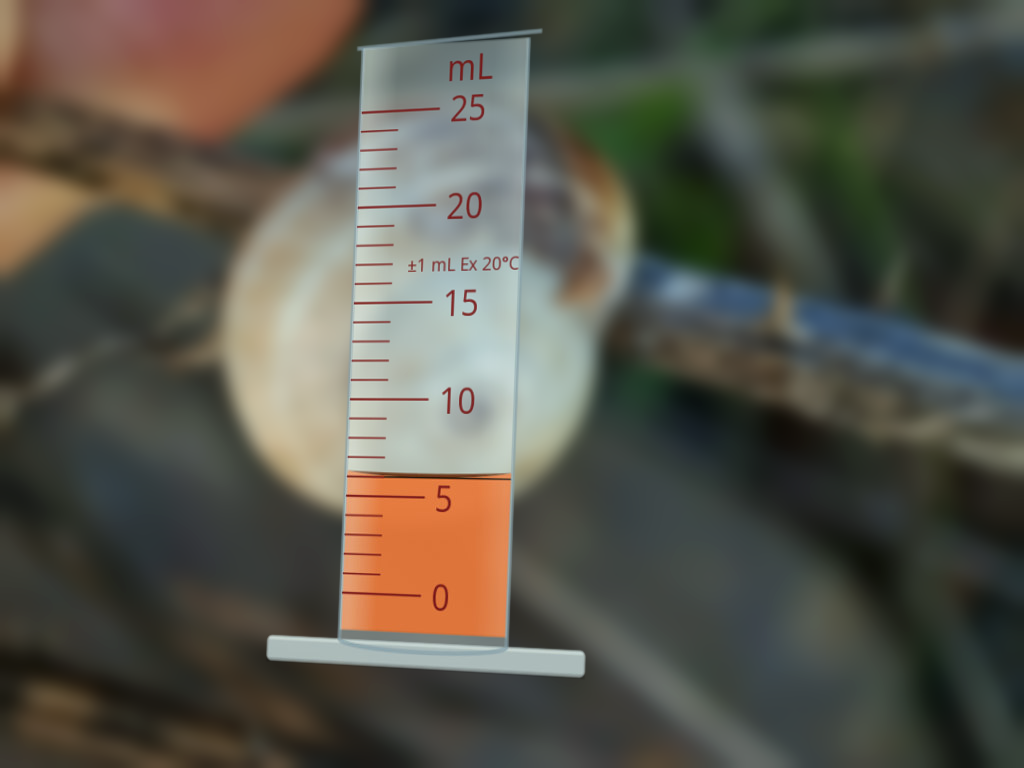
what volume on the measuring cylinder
6 mL
